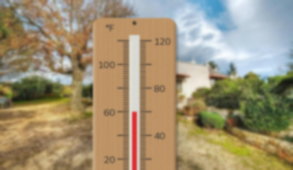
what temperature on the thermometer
60 °F
